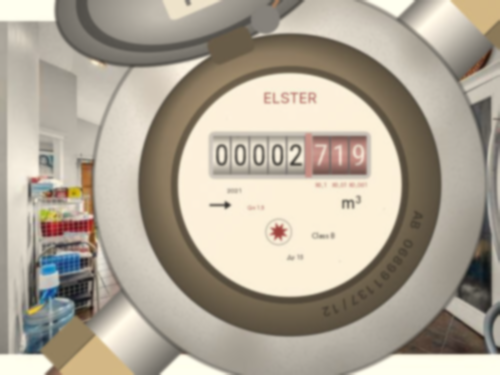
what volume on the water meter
2.719 m³
